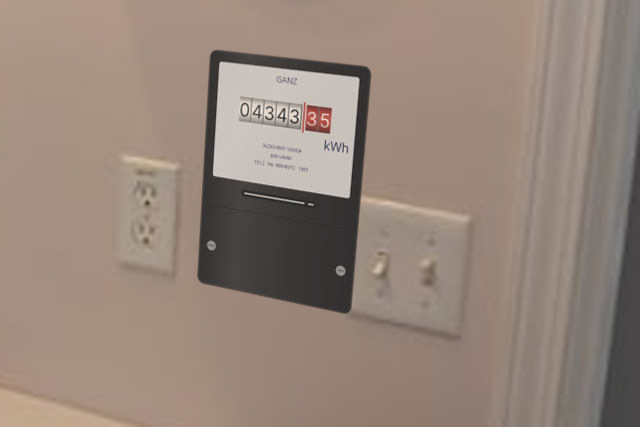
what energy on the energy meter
4343.35 kWh
